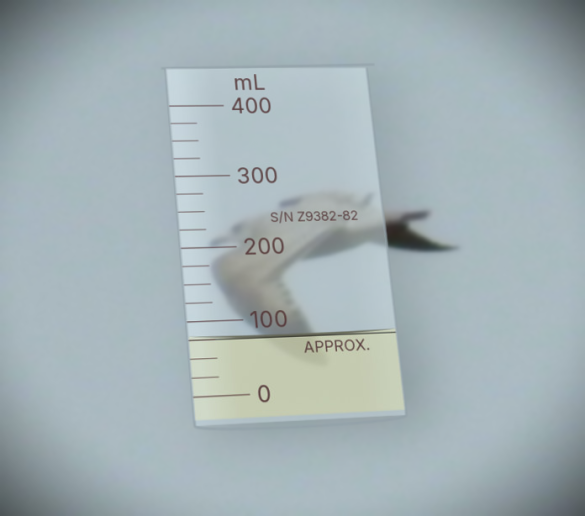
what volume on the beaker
75 mL
